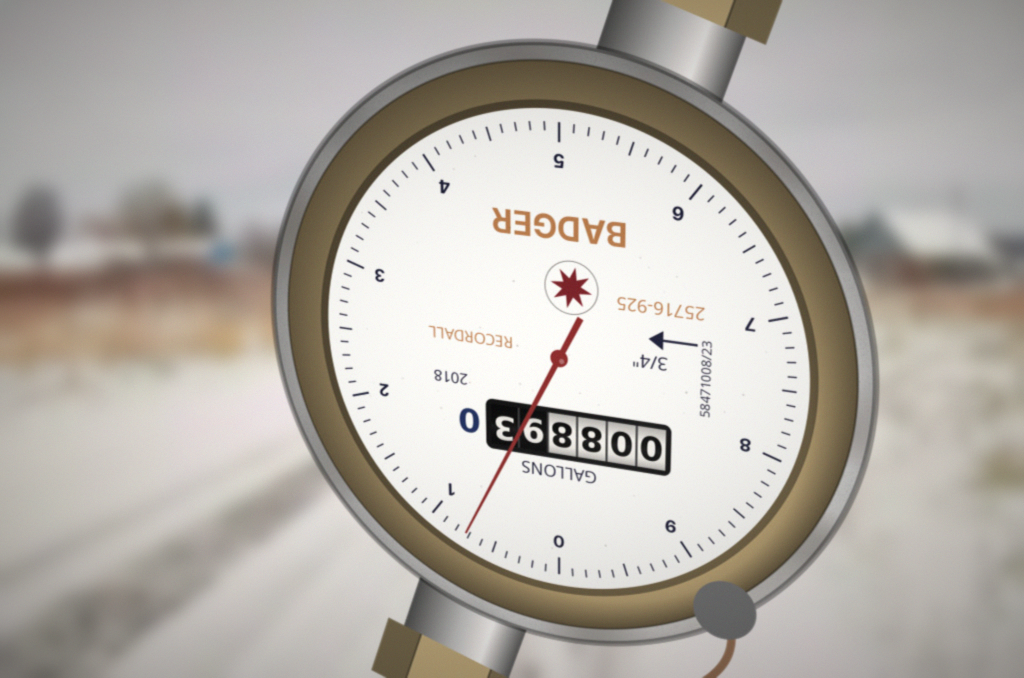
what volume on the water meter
88930.7 gal
